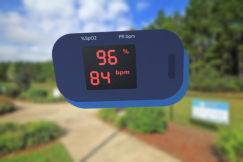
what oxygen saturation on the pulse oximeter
96 %
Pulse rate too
84 bpm
